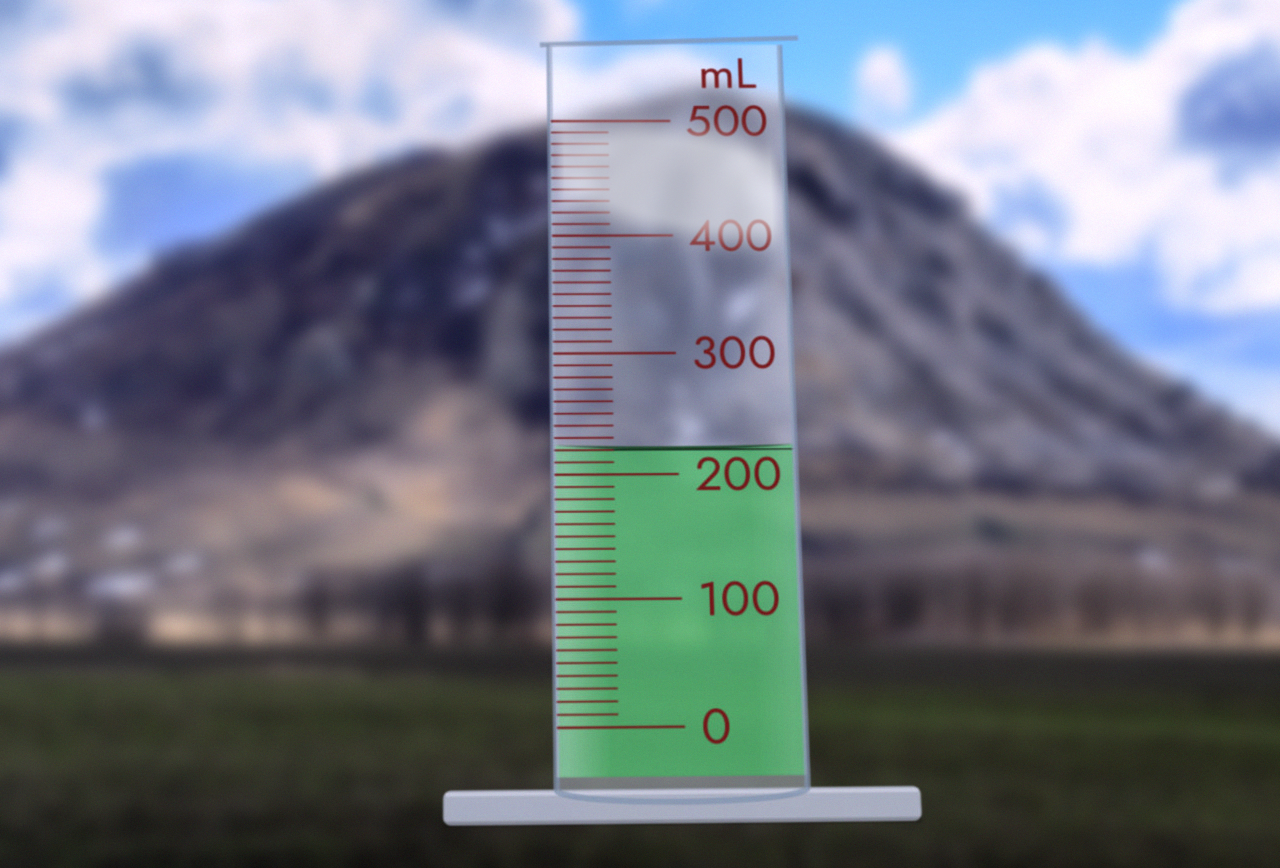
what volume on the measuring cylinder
220 mL
